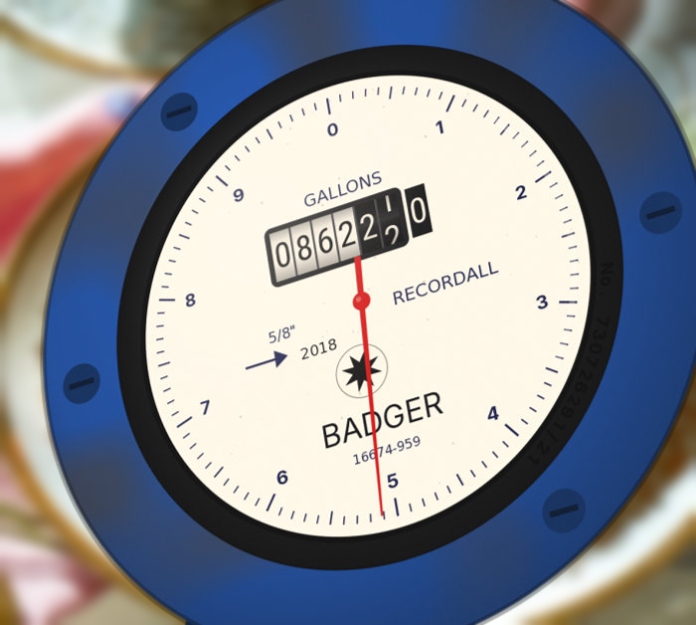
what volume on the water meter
862215.1 gal
